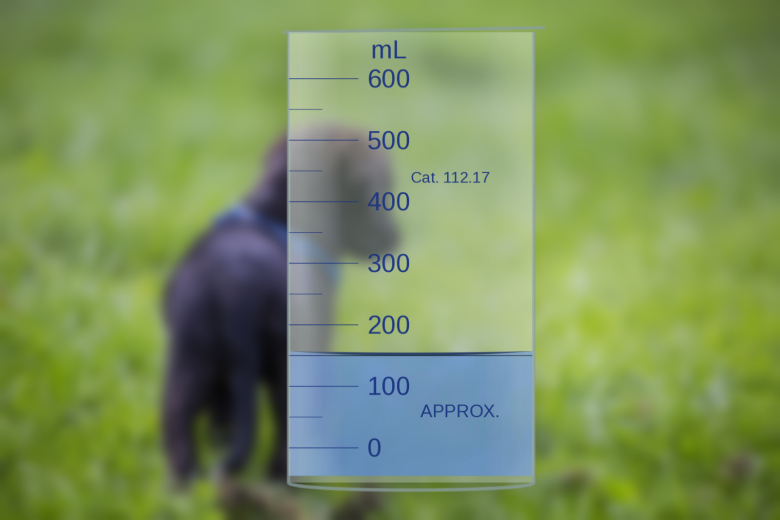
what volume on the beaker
150 mL
